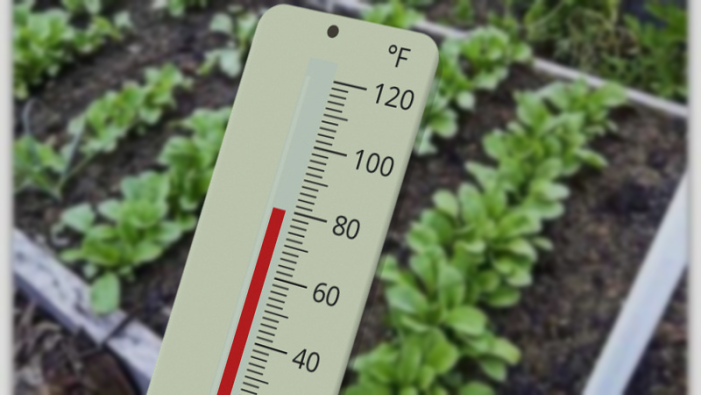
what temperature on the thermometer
80 °F
